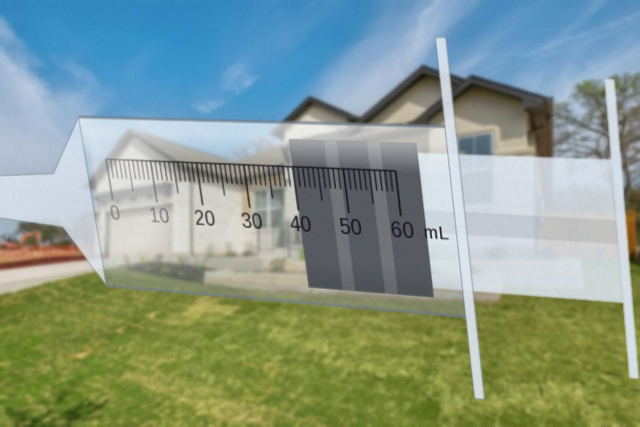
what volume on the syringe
40 mL
